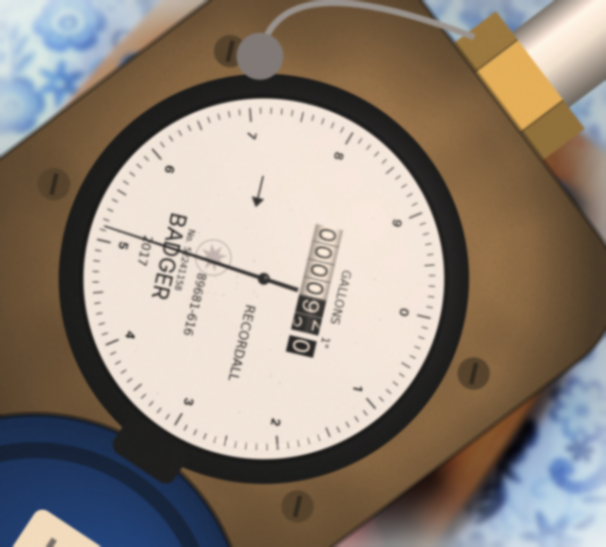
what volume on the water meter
925.1 gal
